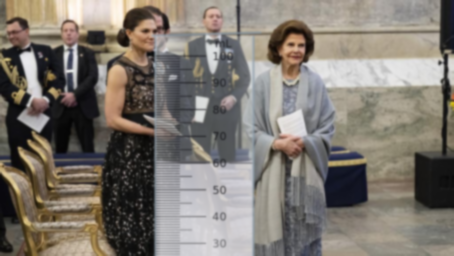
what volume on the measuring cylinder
60 mL
